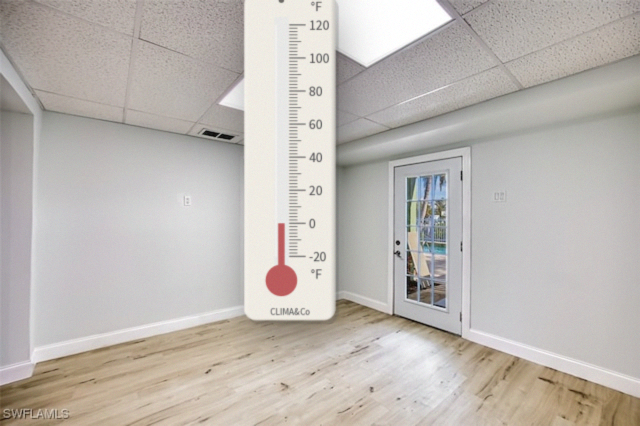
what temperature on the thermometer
0 °F
